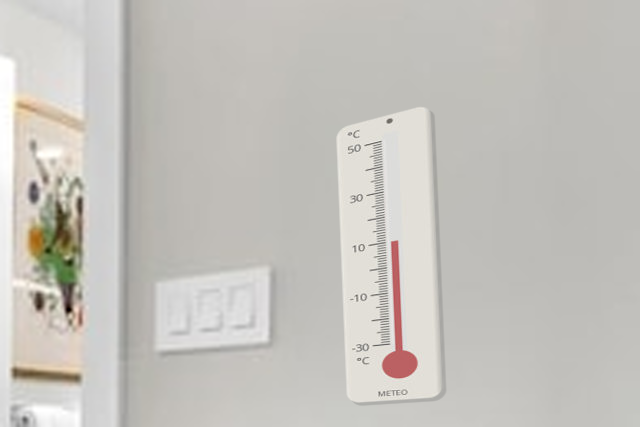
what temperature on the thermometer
10 °C
